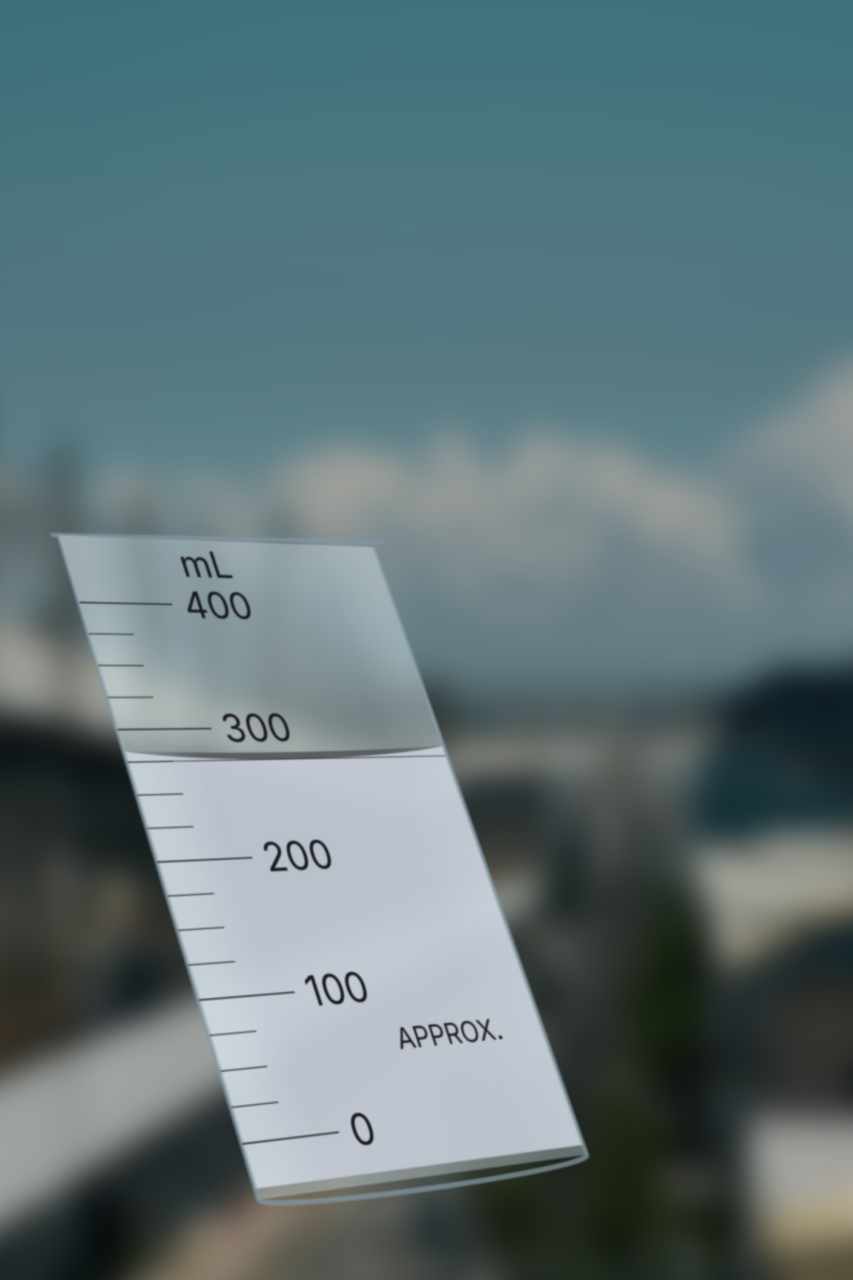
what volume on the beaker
275 mL
